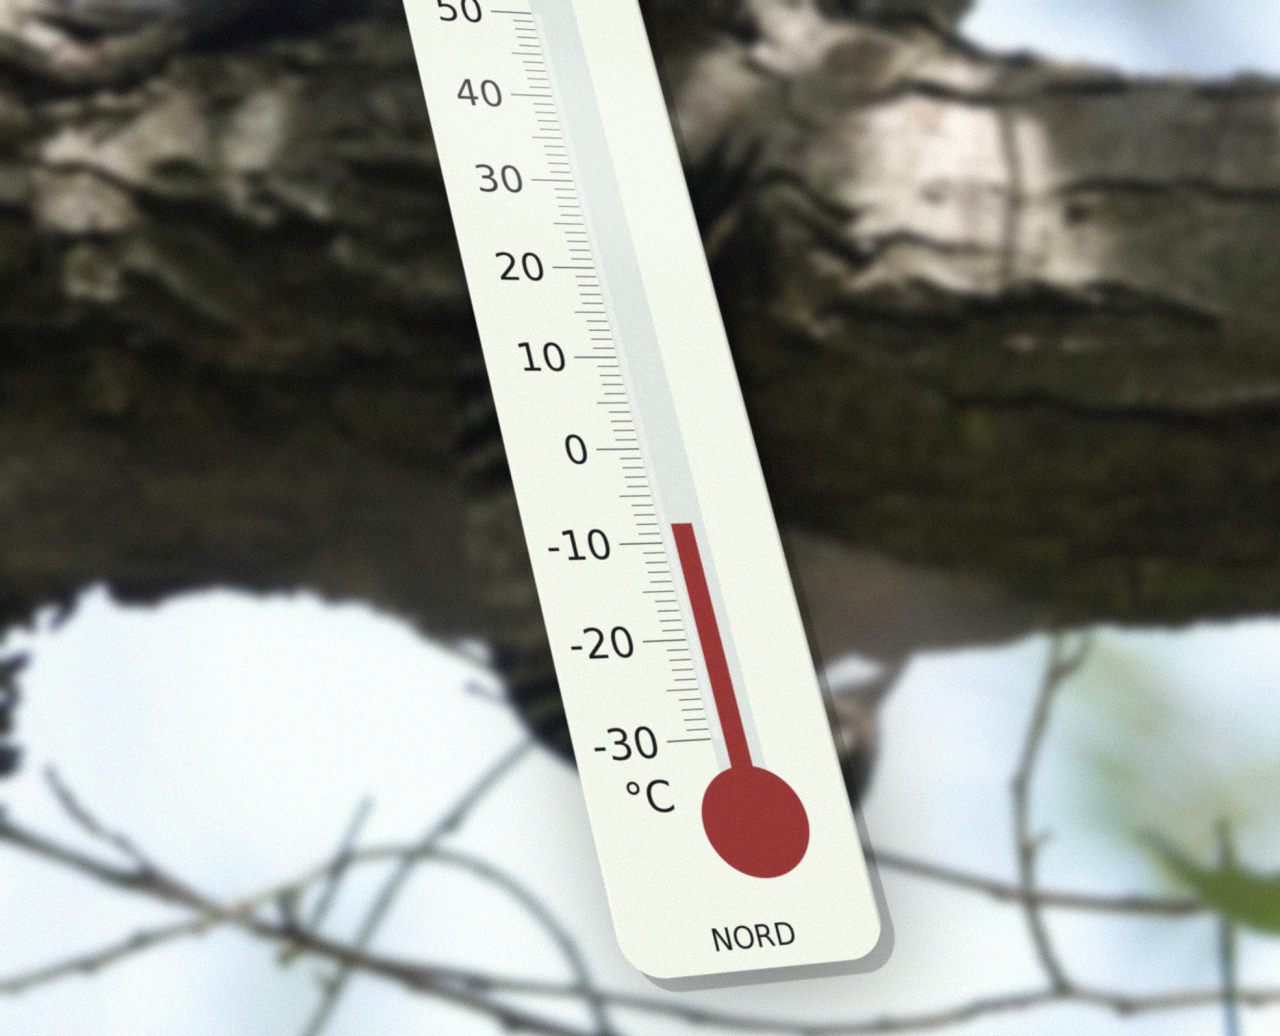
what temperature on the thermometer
-8 °C
